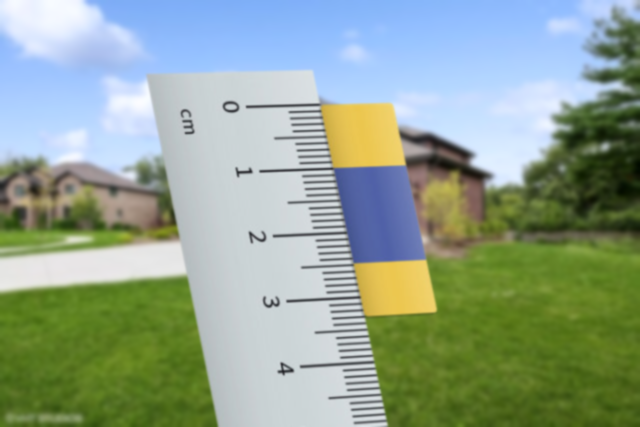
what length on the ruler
3.3 cm
